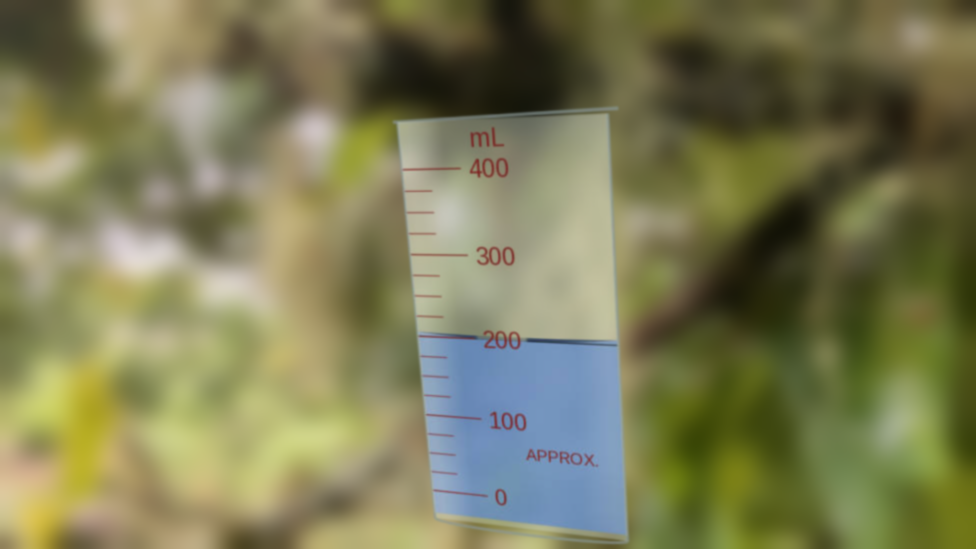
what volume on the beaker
200 mL
